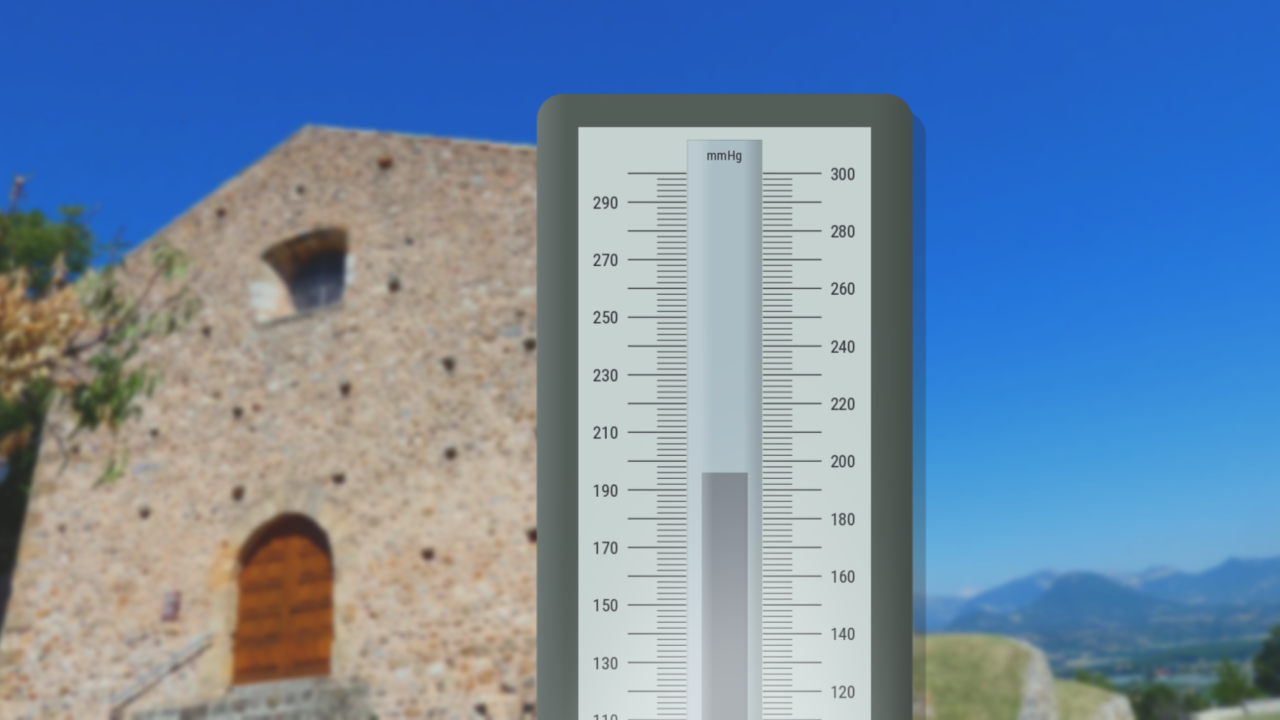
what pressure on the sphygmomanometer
196 mmHg
